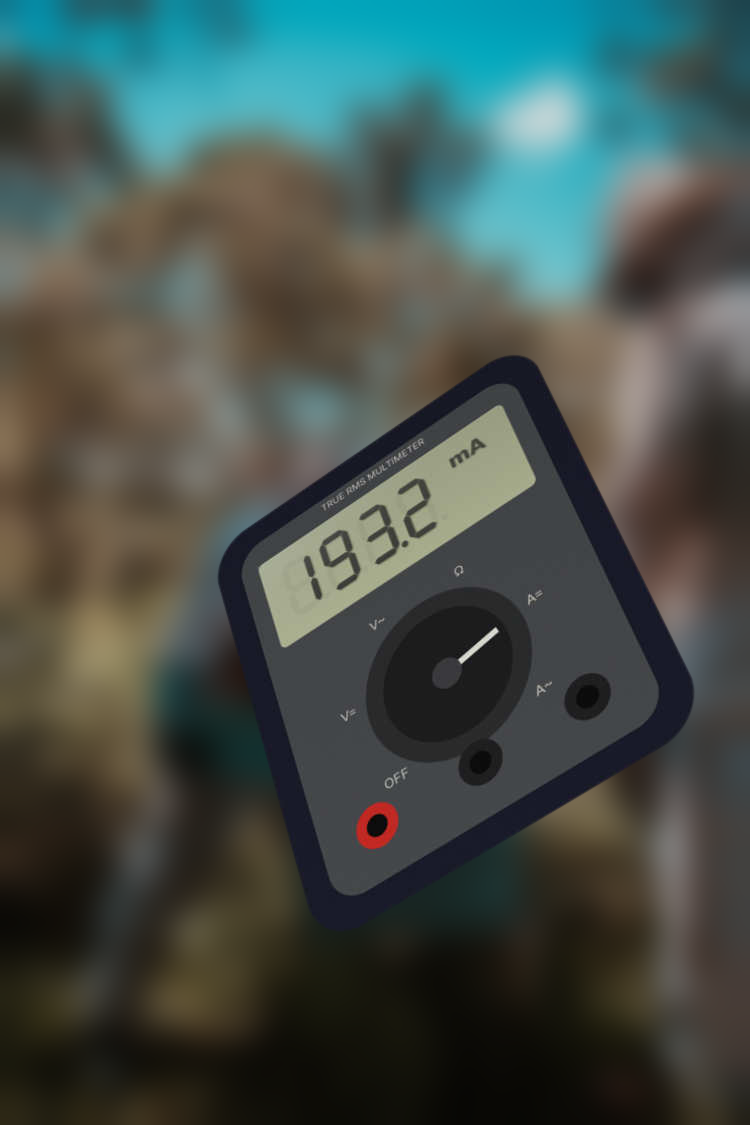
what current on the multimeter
193.2 mA
